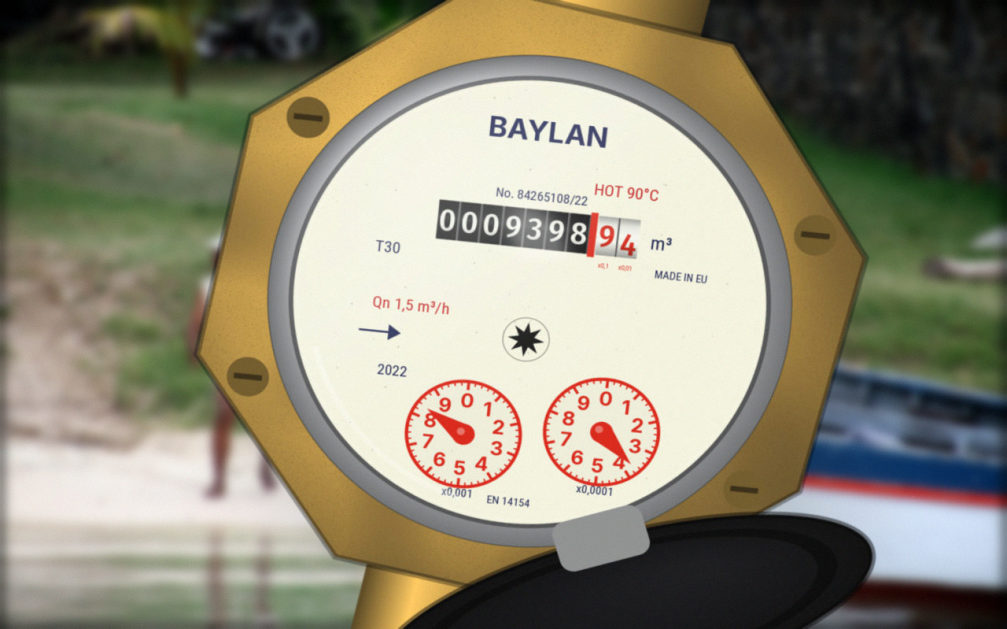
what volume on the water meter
9398.9383 m³
